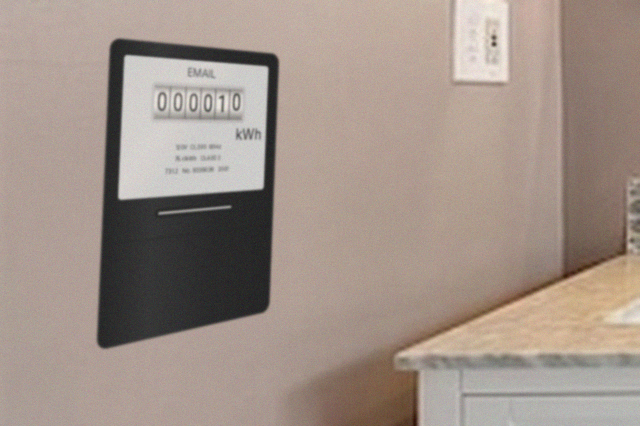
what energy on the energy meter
10 kWh
